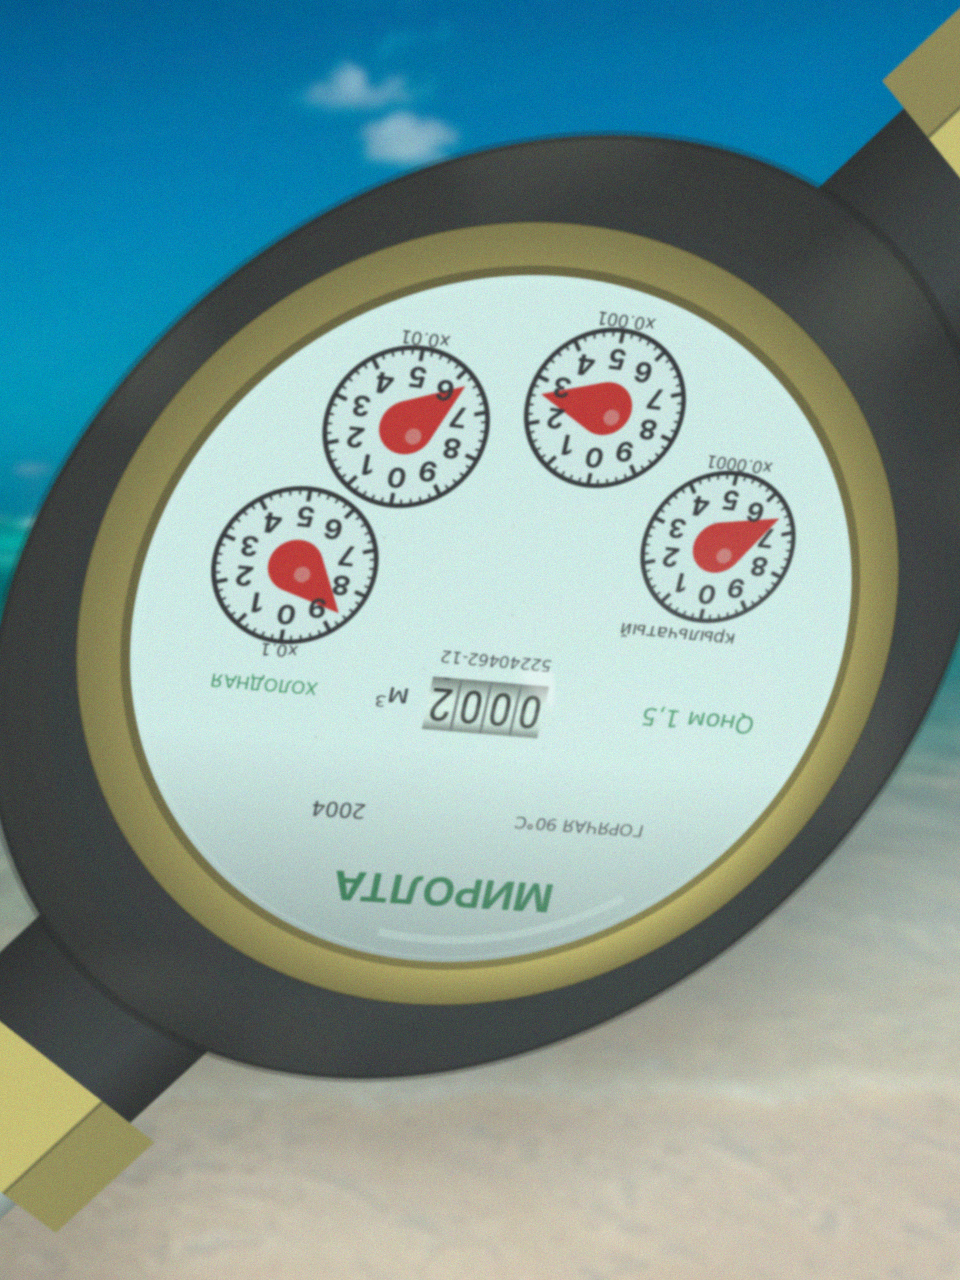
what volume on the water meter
2.8626 m³
